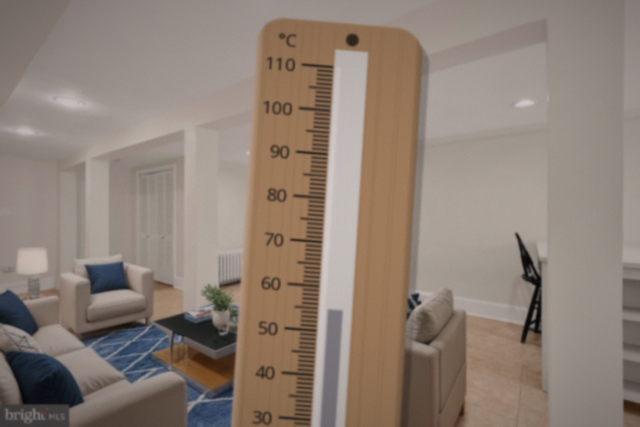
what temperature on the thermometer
55 °C
